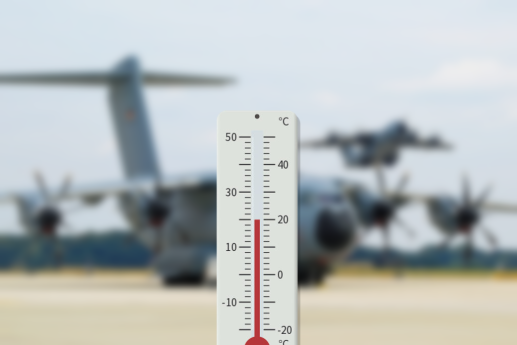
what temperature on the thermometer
20 °C
